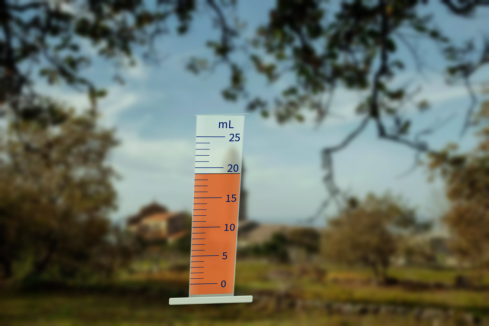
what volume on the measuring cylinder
19 mL
